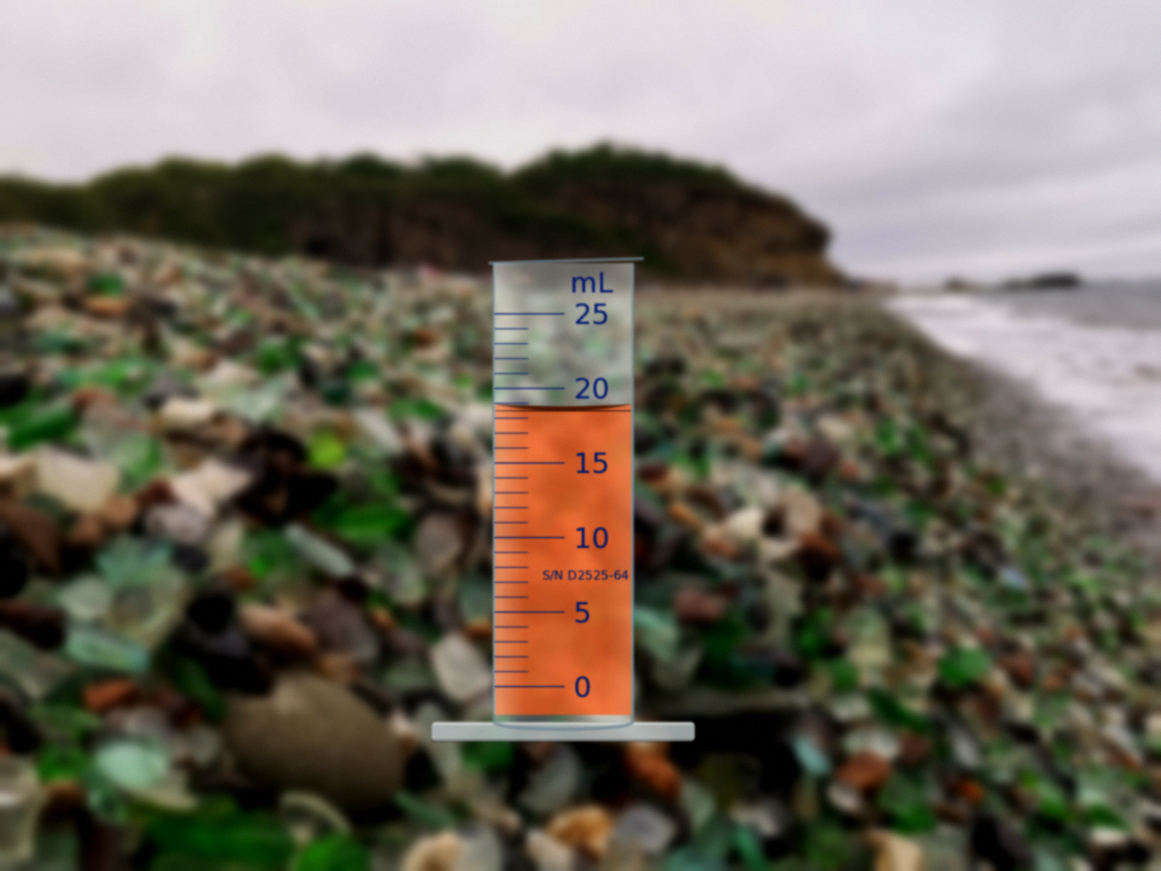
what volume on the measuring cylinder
18.5 mL
